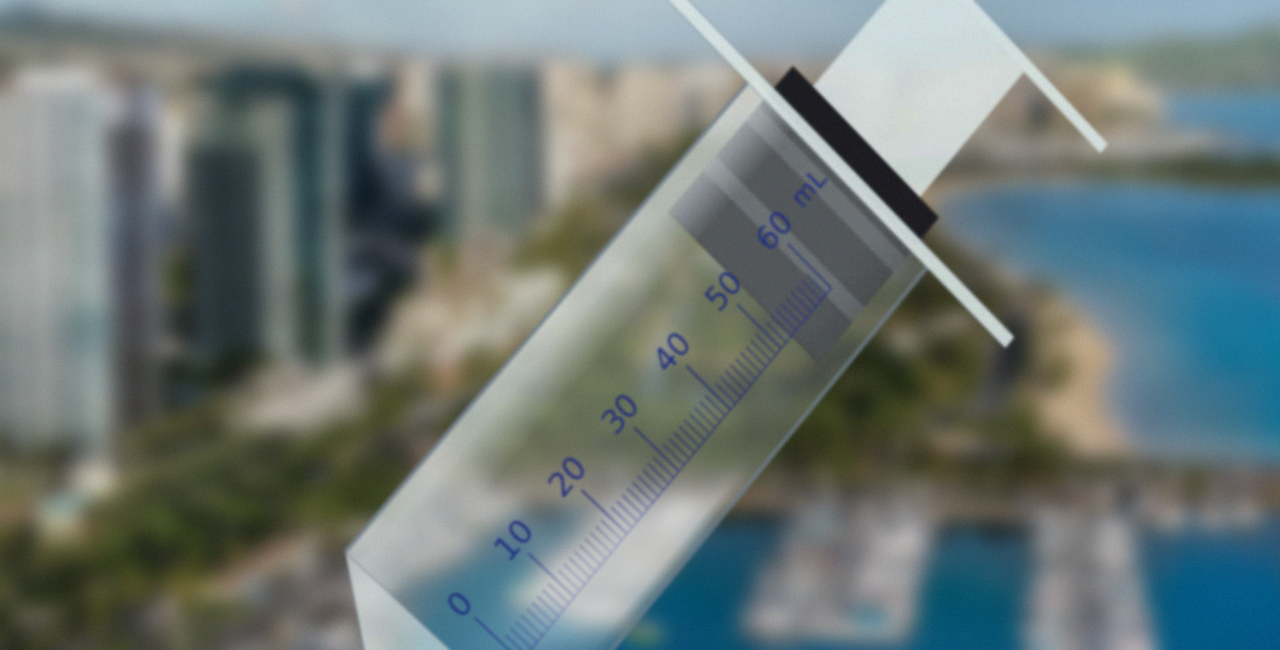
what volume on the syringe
52 mL
